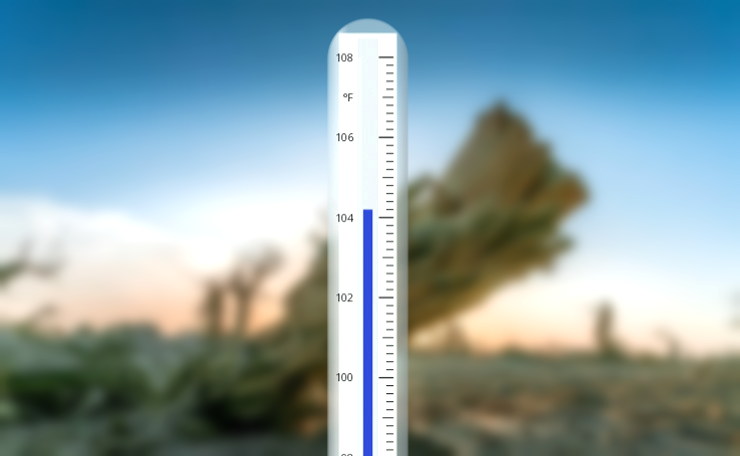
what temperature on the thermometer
104.2 °F
